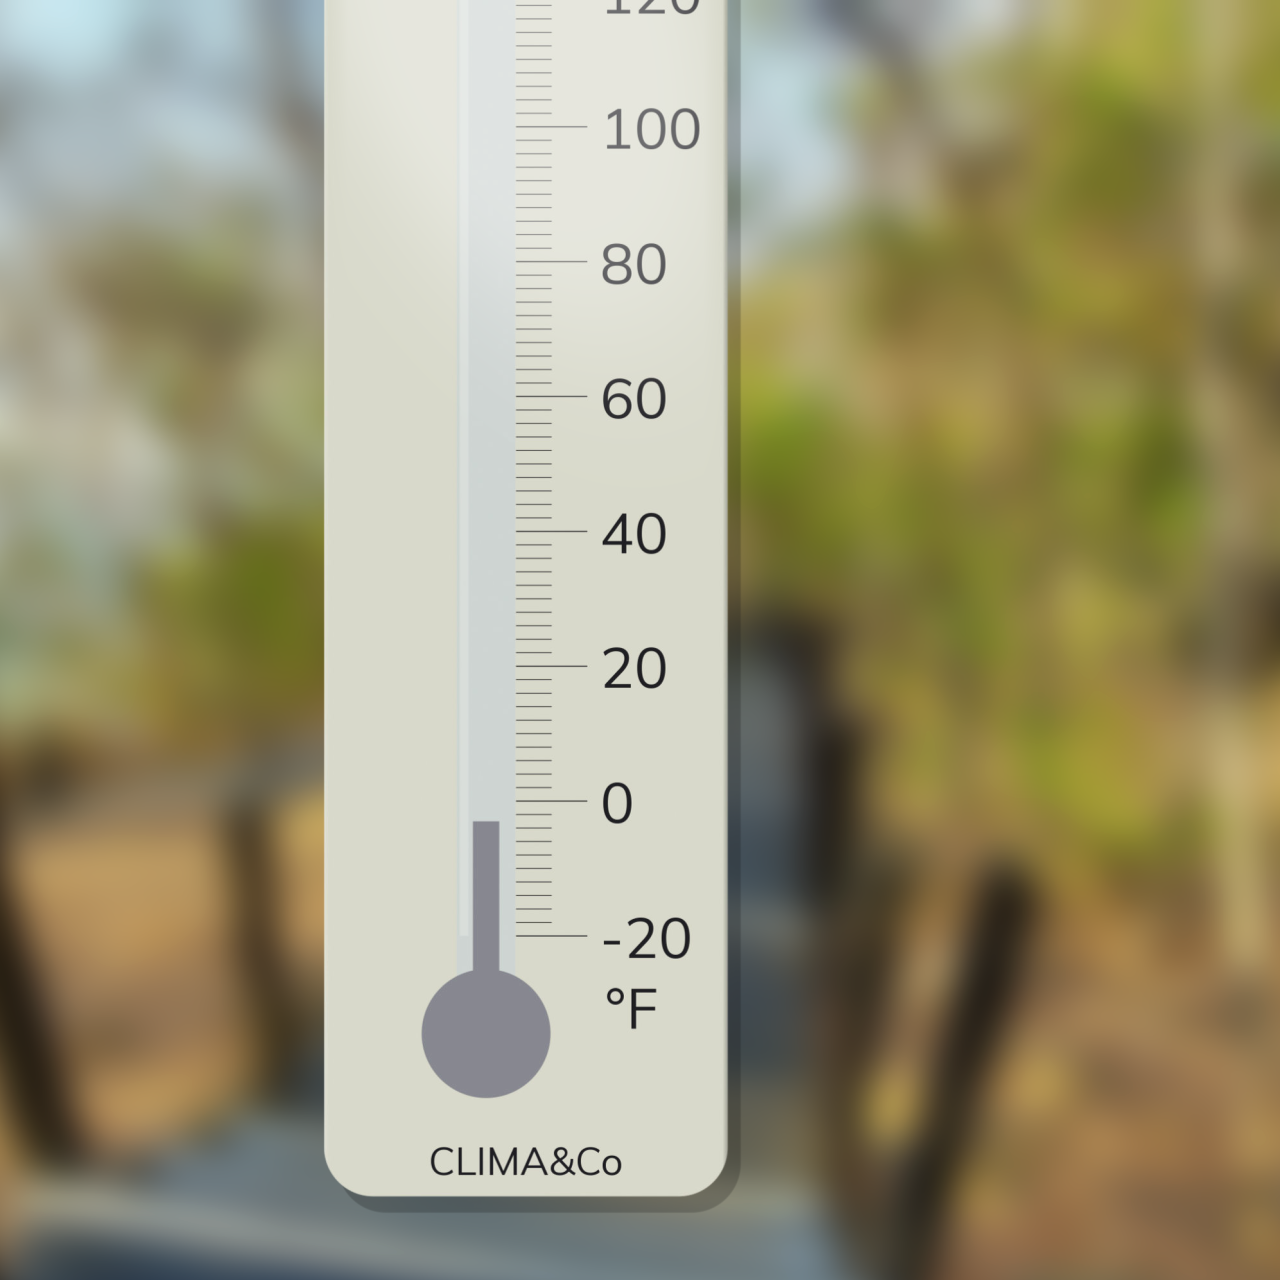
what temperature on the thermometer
-3 °F
